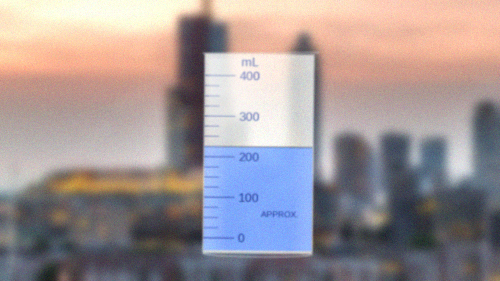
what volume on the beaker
225 mL
